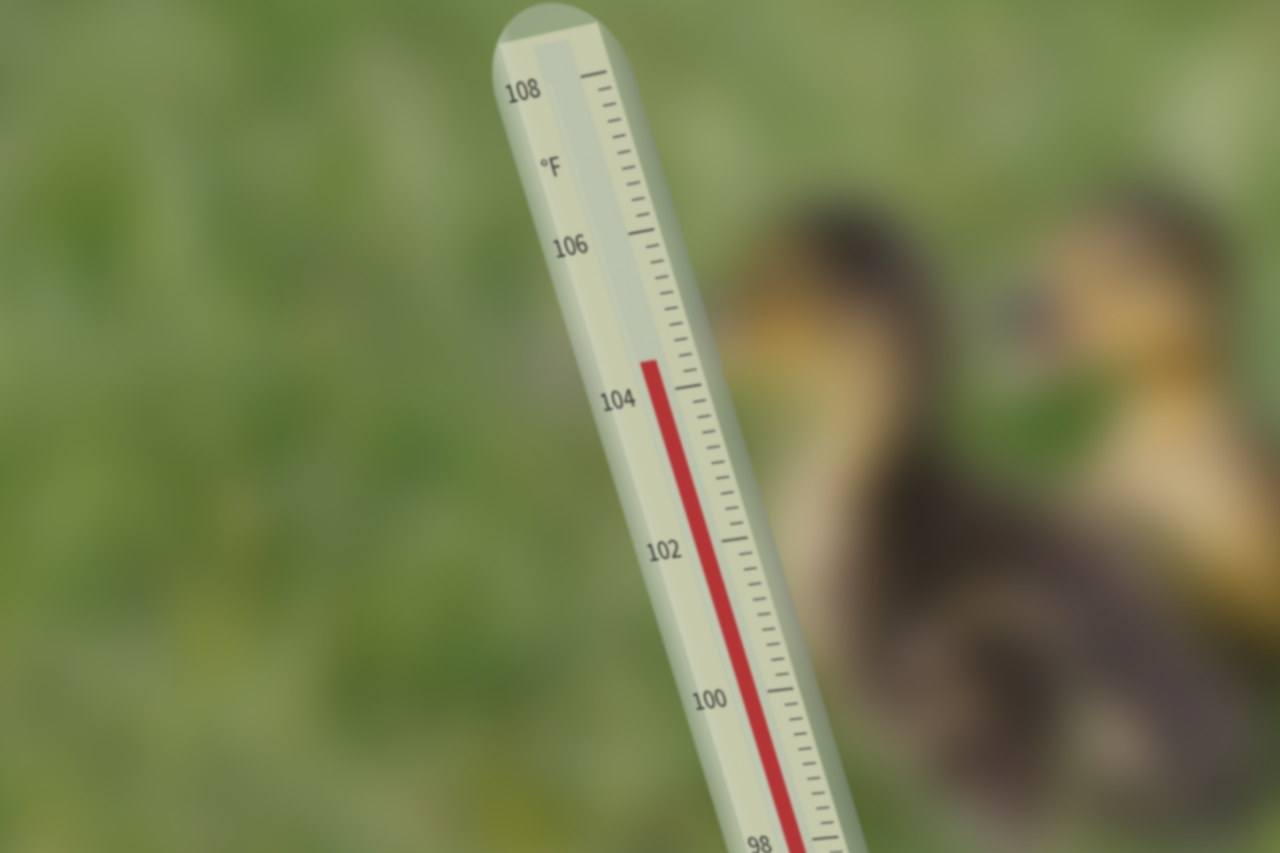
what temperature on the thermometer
104.4 °F
